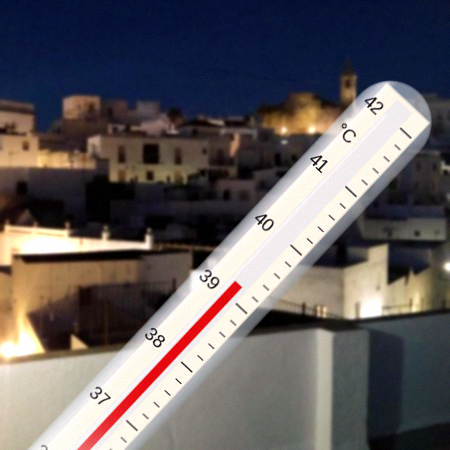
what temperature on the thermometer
39.2 °C
